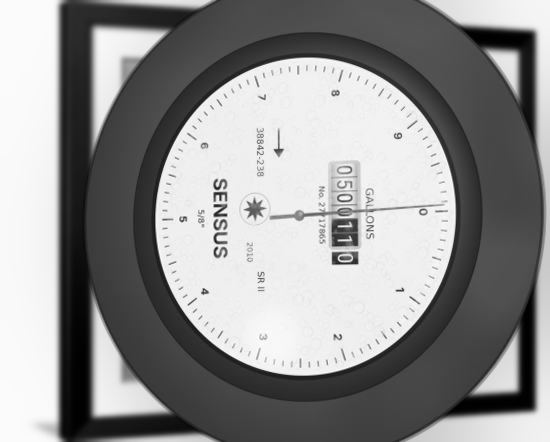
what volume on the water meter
500109.9 gal
